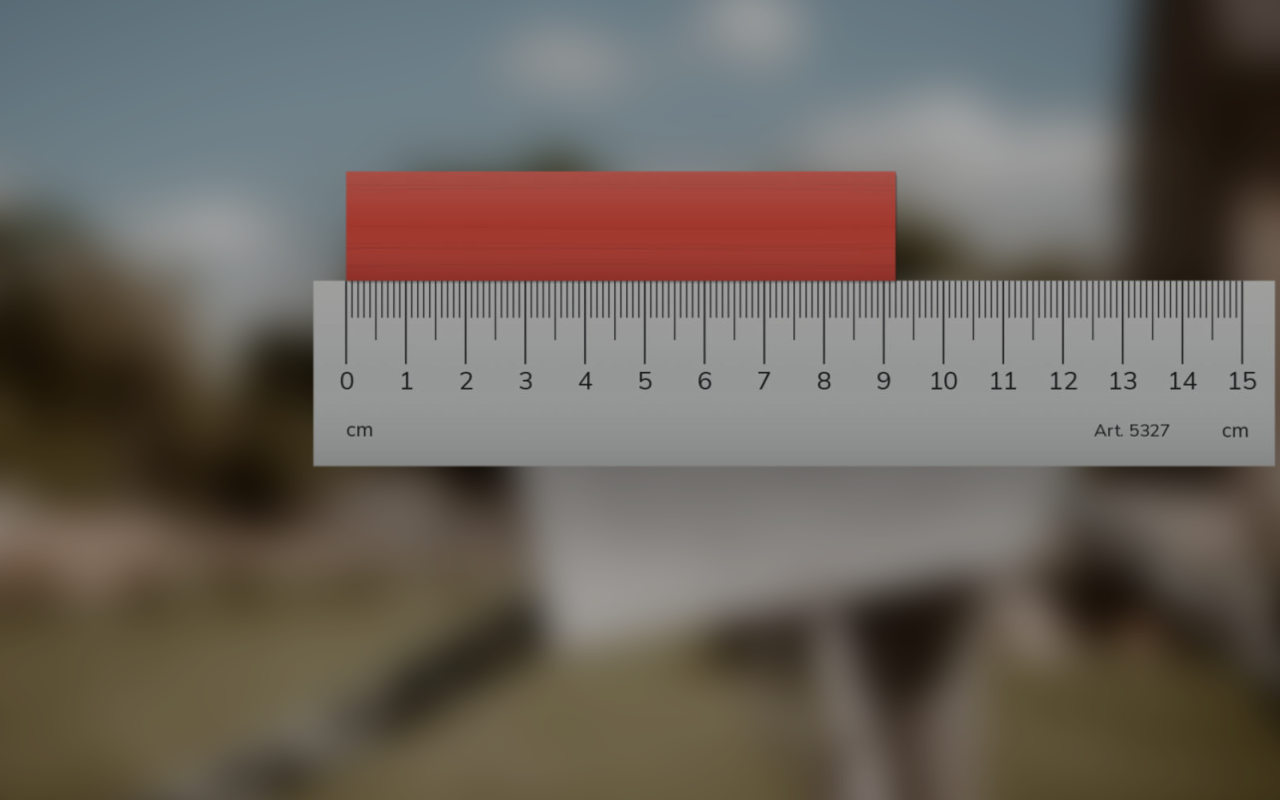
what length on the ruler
9.2 cm
